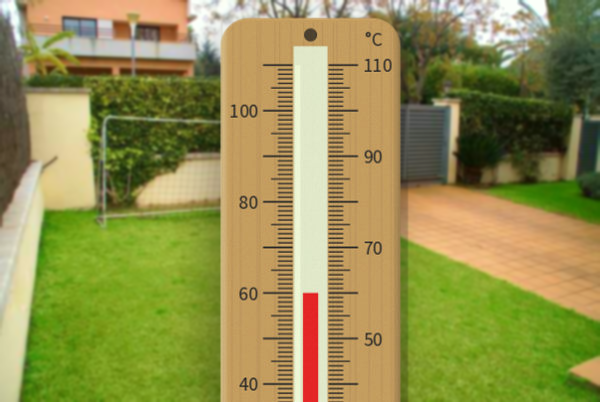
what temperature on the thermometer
60 °C
